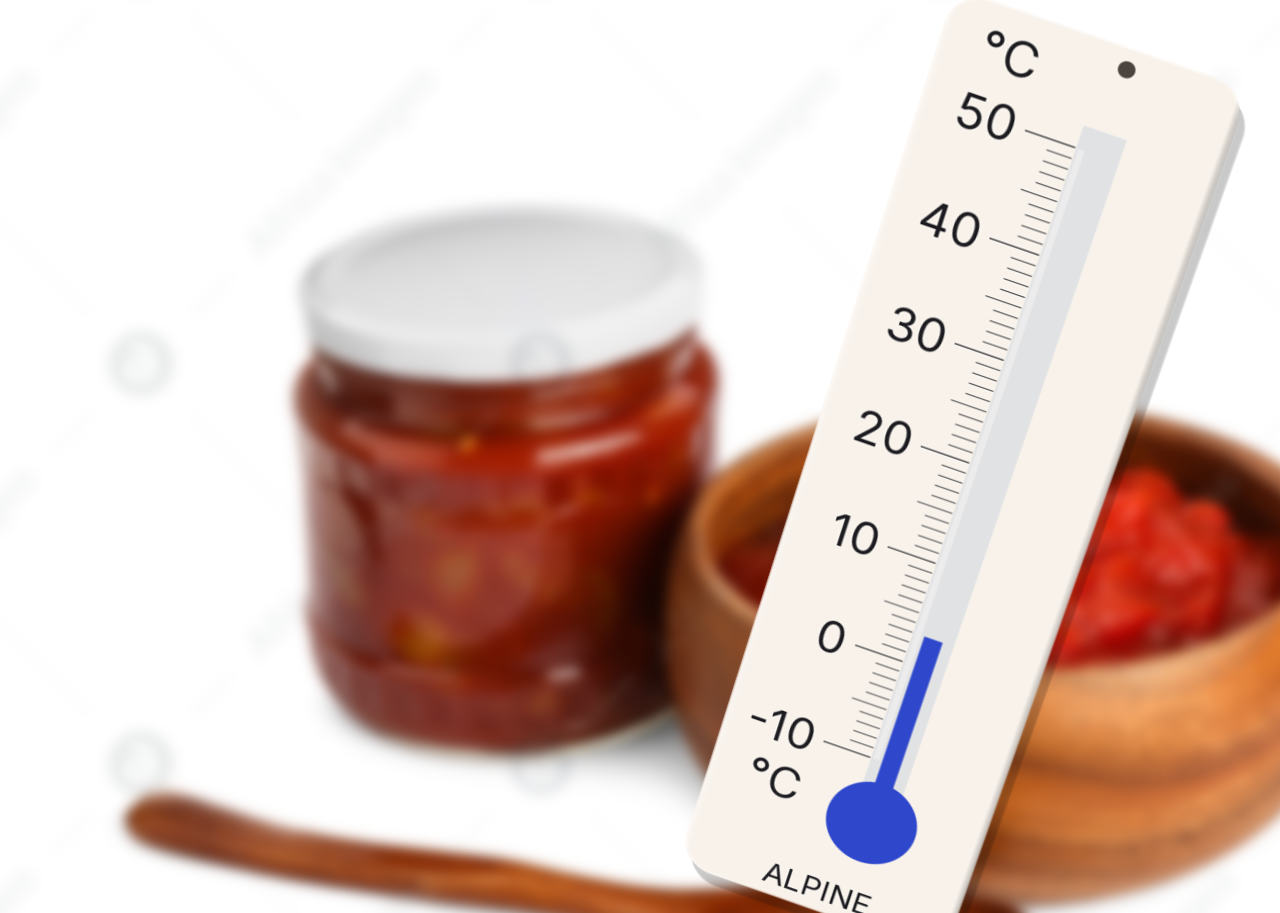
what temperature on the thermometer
3 °C
